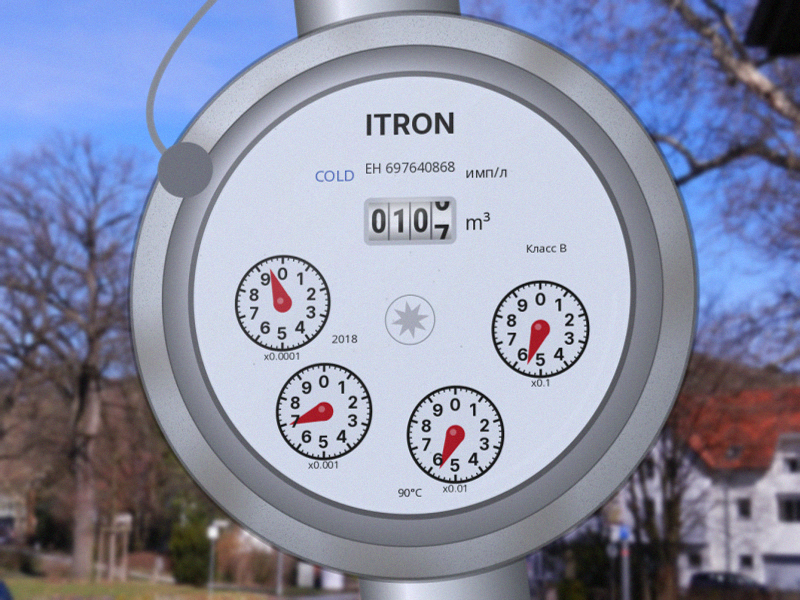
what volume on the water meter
106.5569 m³
